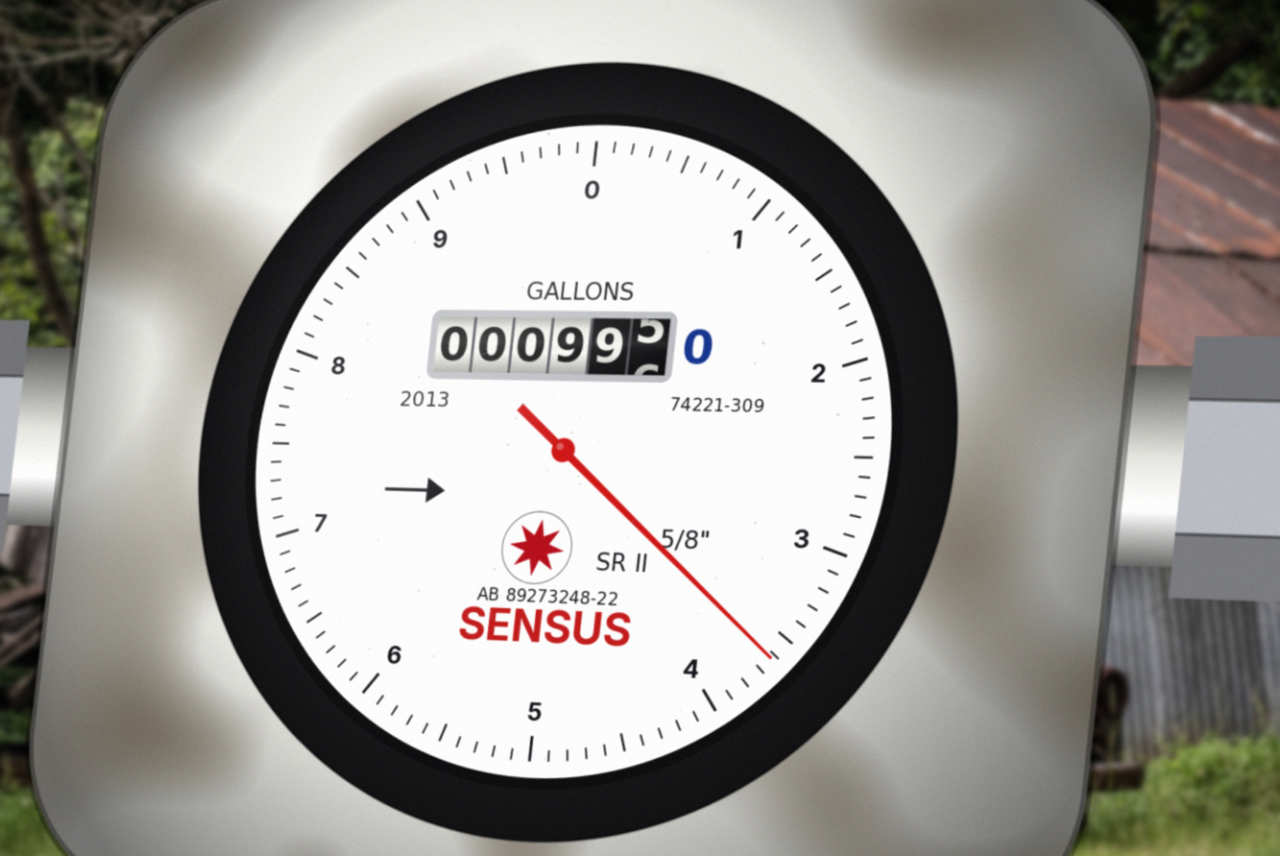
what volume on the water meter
9953.6 gal
